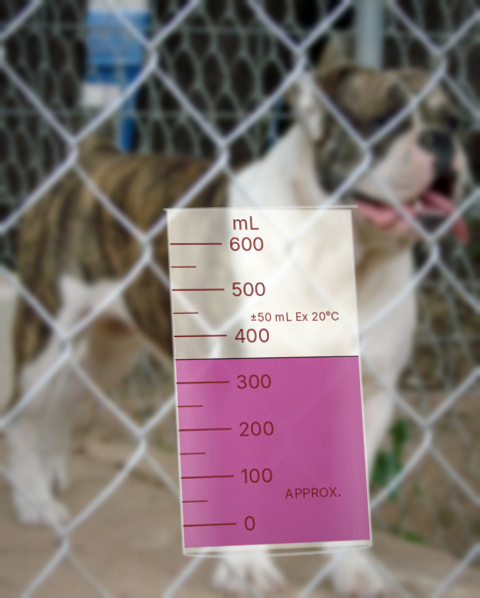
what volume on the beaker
350 mL
